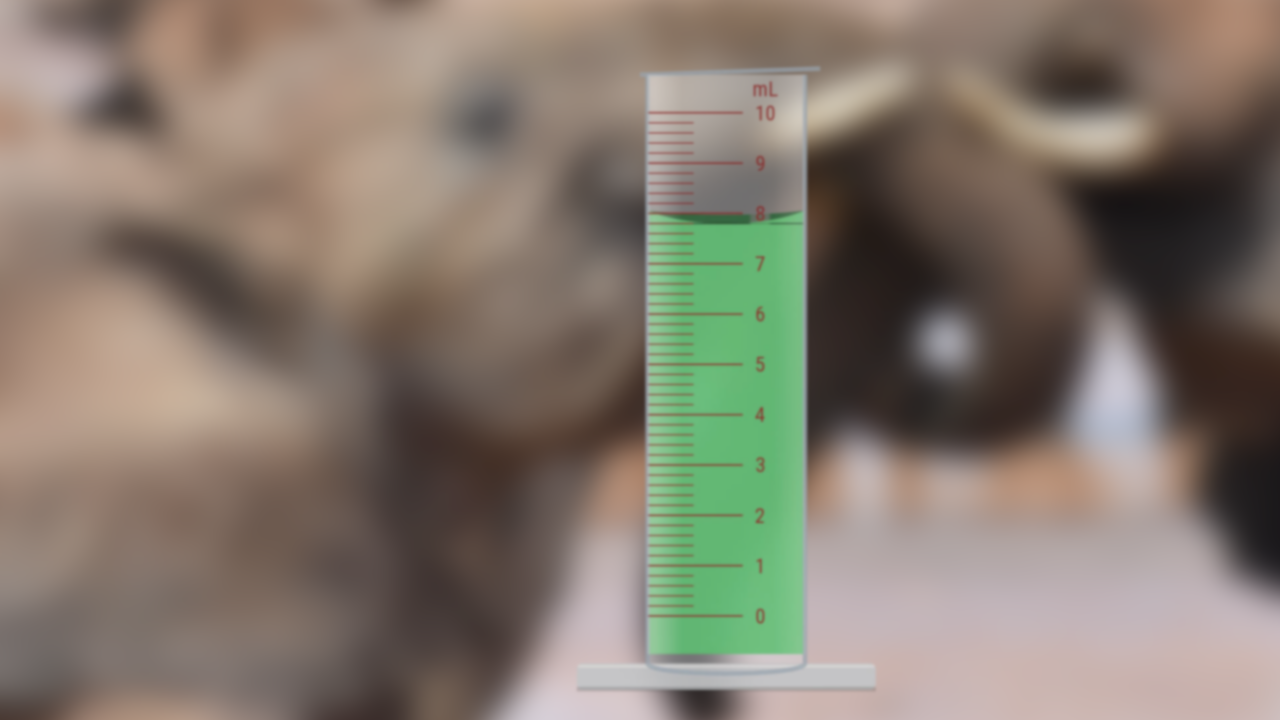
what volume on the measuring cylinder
7.8 mL
